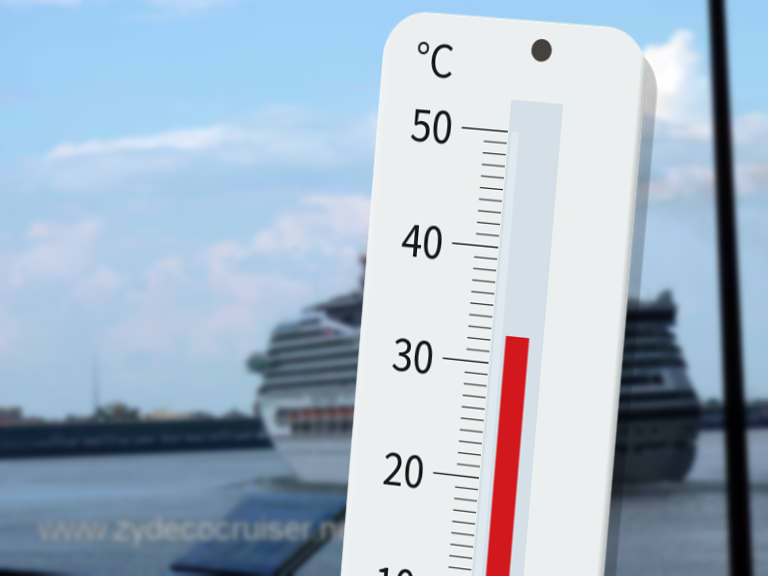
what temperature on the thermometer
32.5 °C
